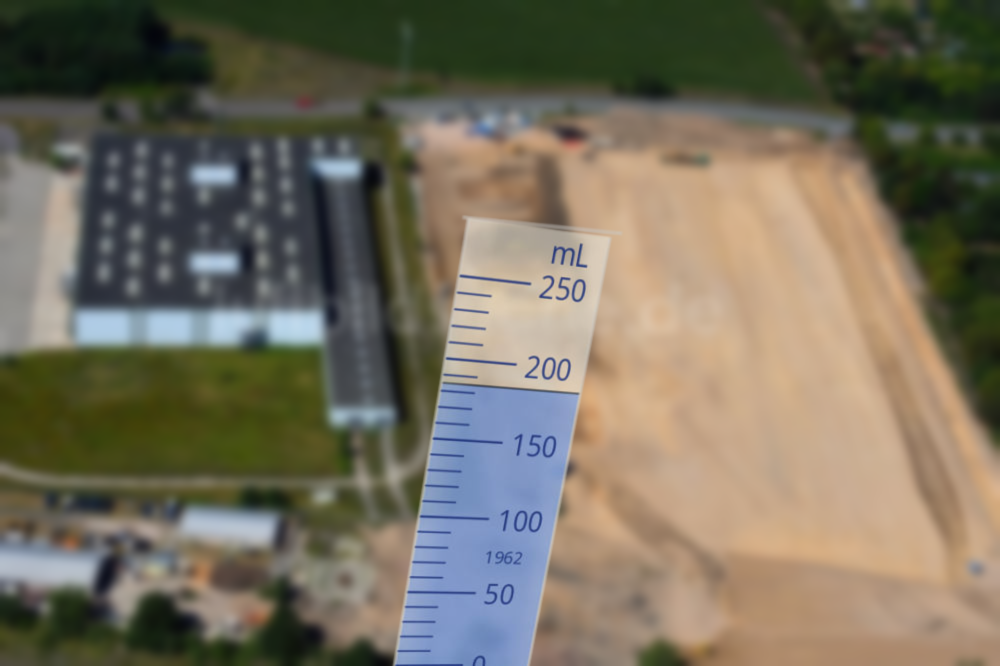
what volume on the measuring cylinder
185 mL
